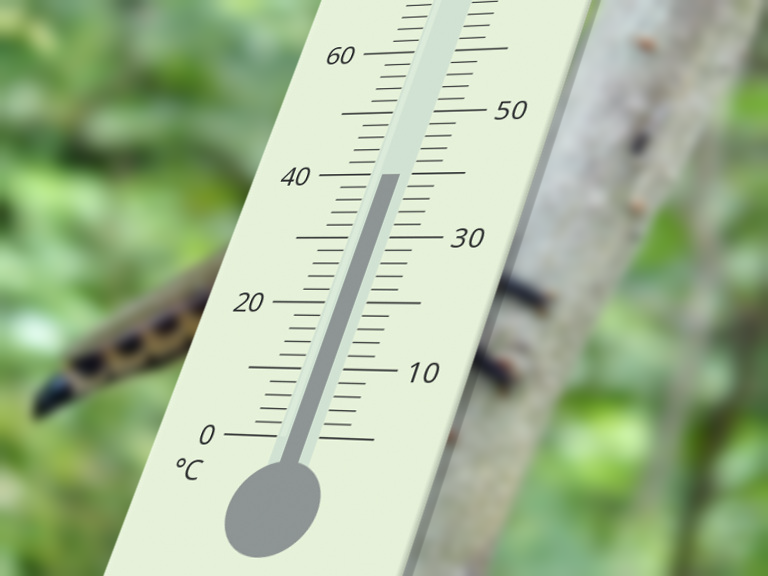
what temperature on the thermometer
40 °C
